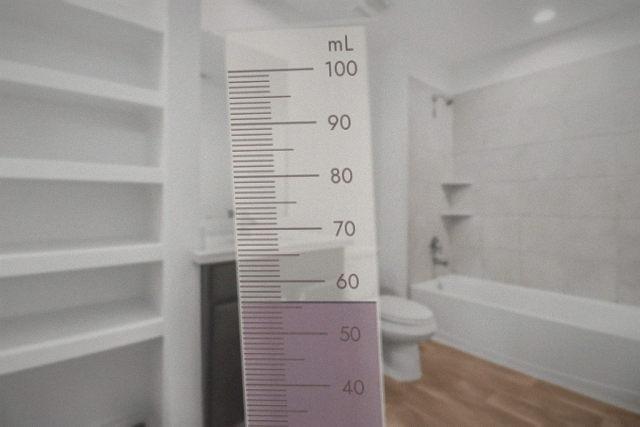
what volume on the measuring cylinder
56 mL
